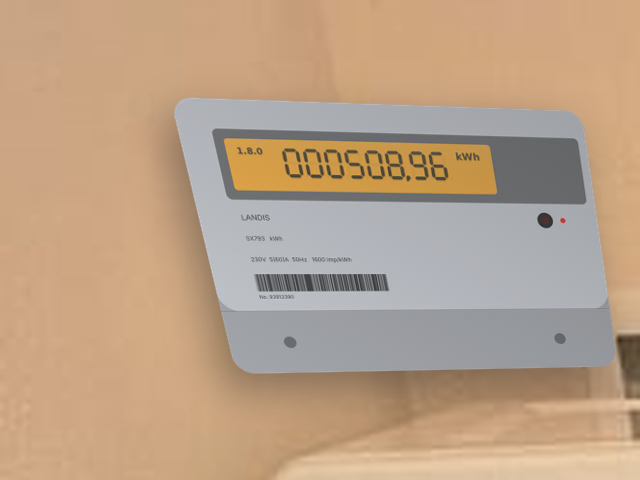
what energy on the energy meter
508.96 kWh
